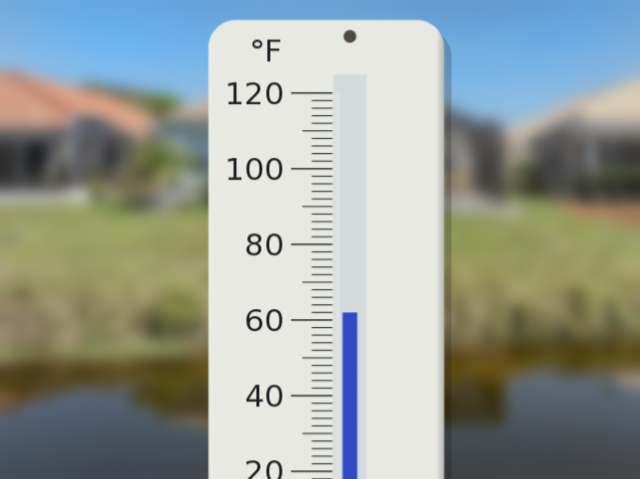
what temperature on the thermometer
62 °F
